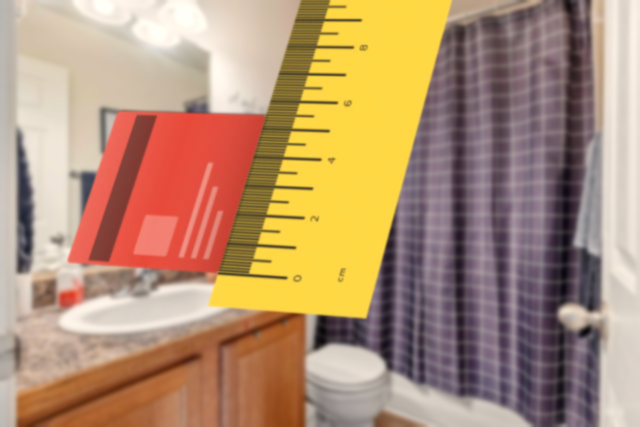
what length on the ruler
5.5 cm
